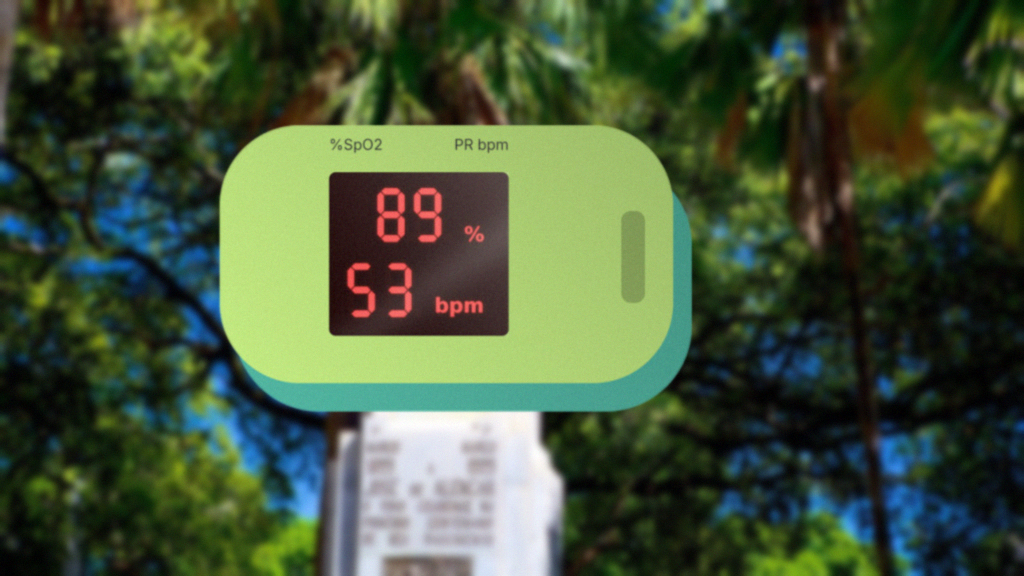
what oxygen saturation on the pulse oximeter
89 %
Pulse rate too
53 bpm
